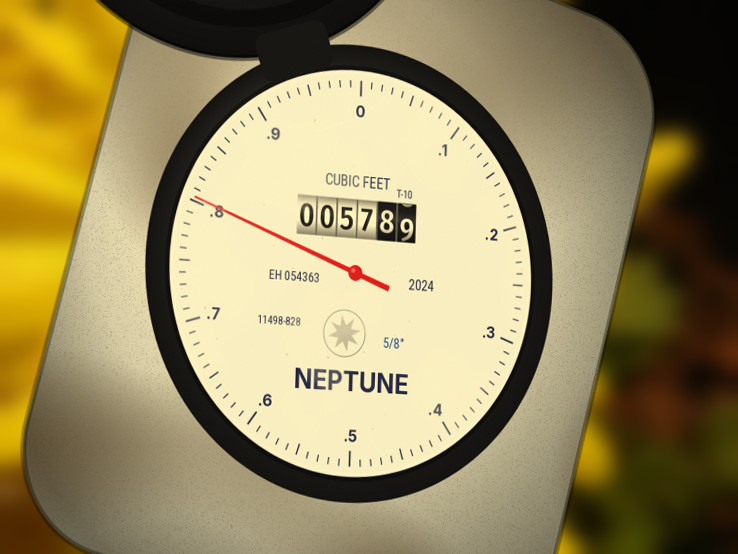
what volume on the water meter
5788.80 ft³
